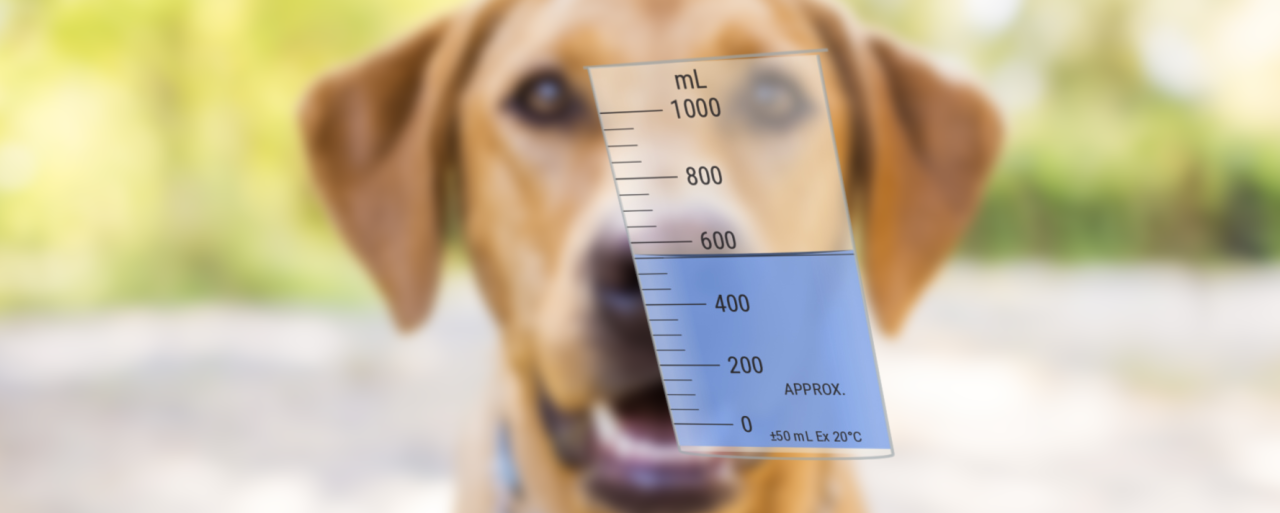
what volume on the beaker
550 mL
